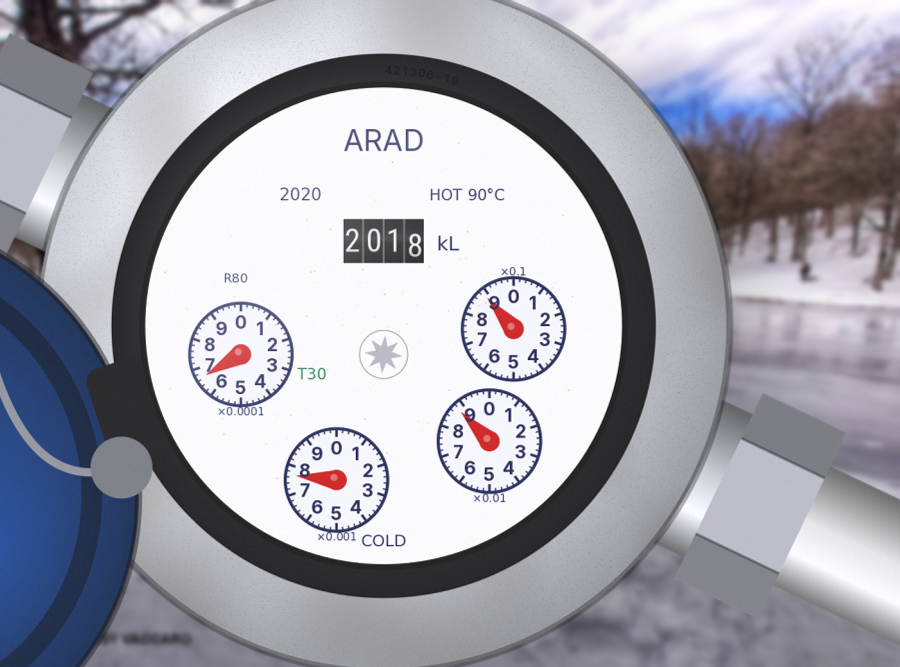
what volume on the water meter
2017.8876 kL
